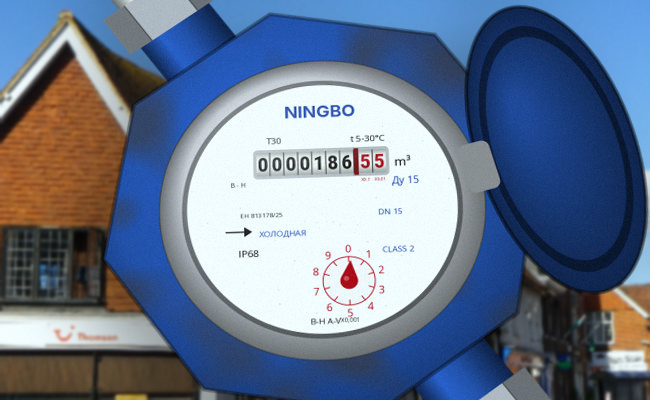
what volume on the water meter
186.550 m³
